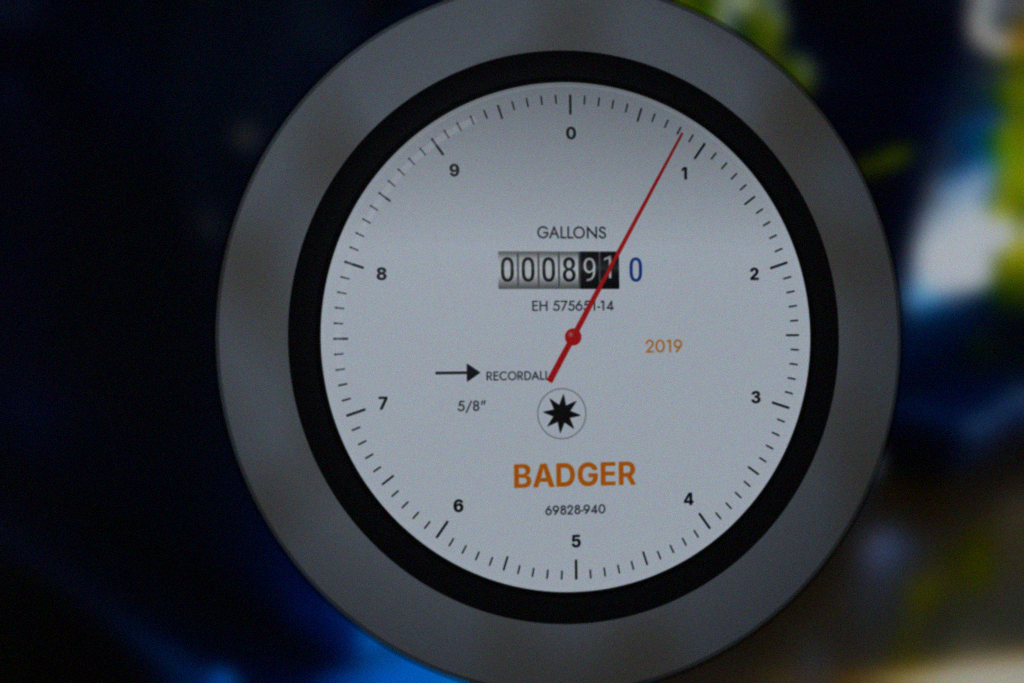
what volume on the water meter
8910.8 gal
